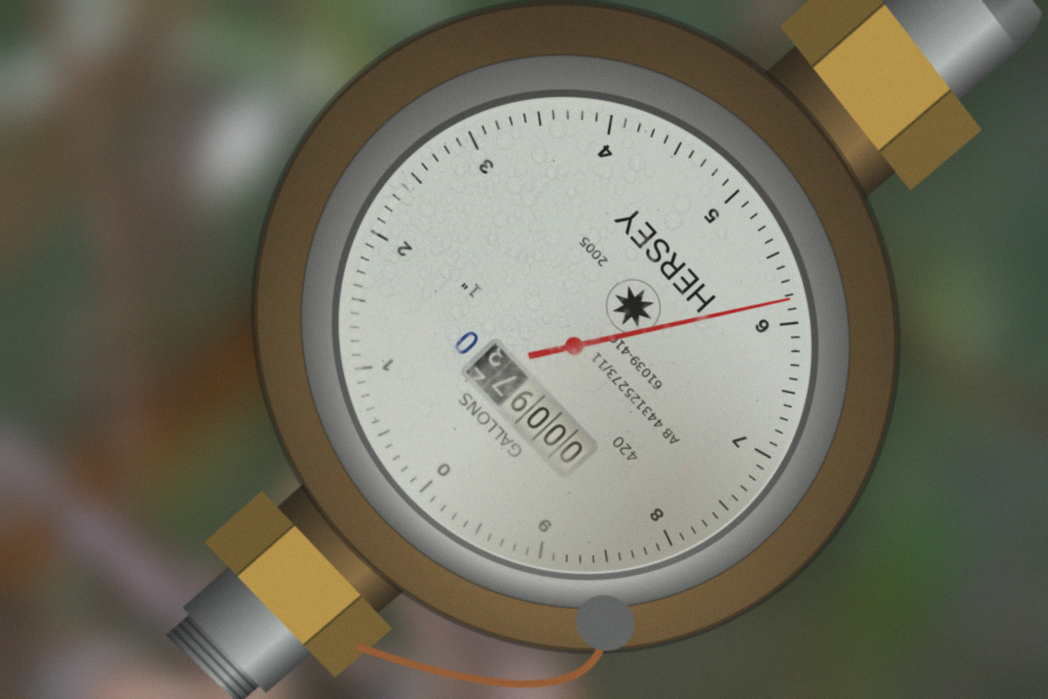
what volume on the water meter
9725.8 gal
